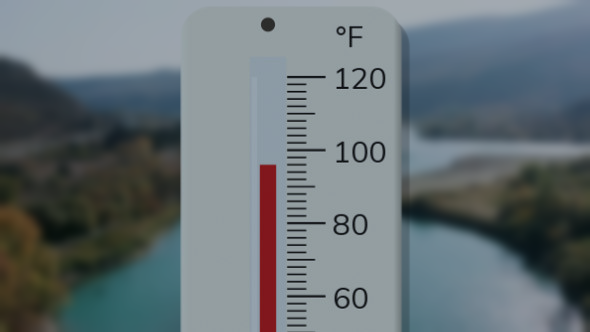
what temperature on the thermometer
96 °F
